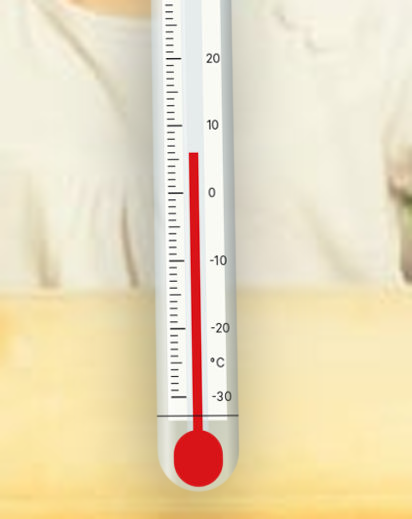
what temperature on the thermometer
6 °C
